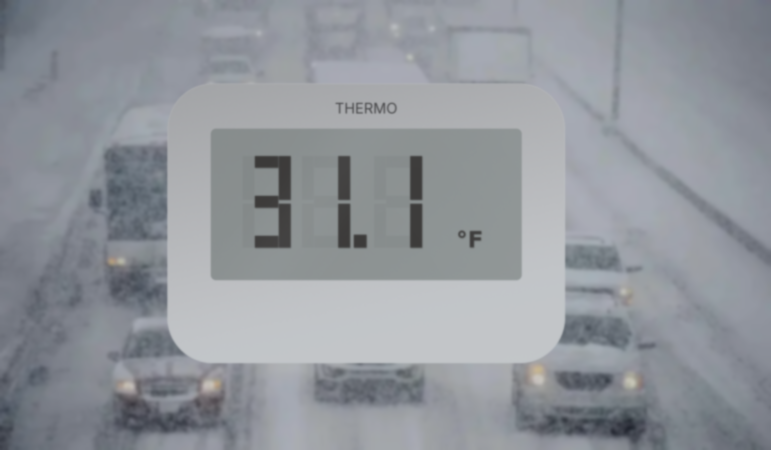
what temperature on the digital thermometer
31.1 °F
